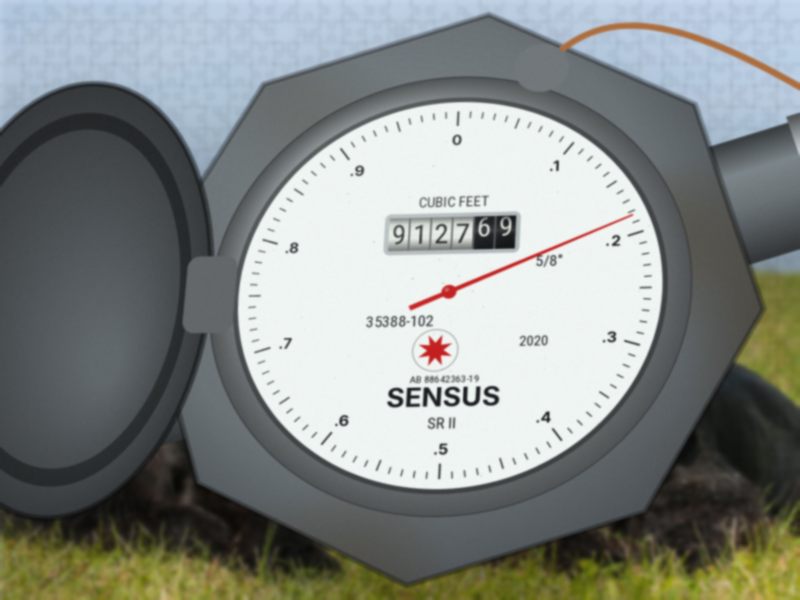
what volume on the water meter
912769.18 ft³
